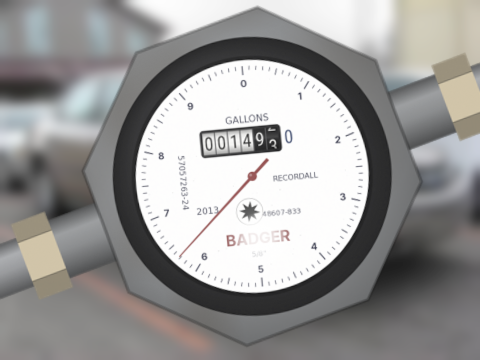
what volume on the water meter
14926.3 gal
